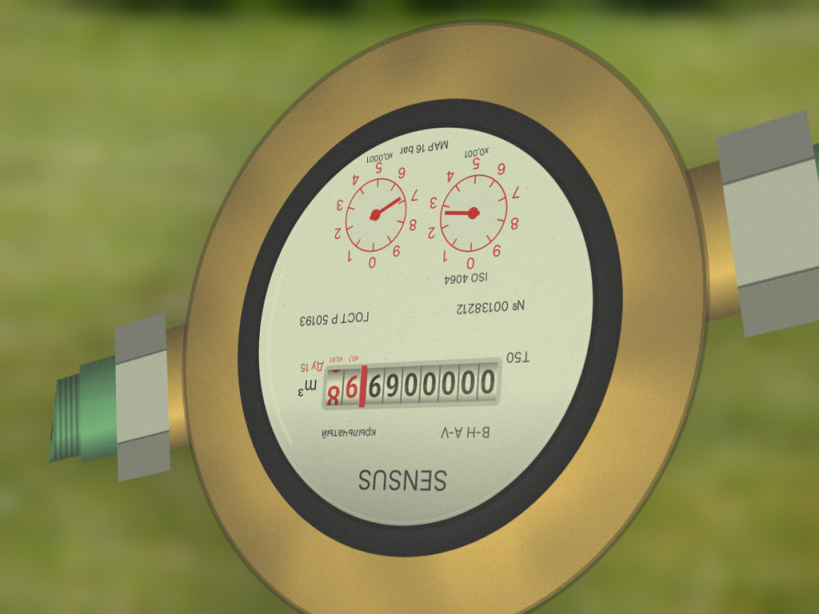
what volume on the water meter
69.9826 m³
